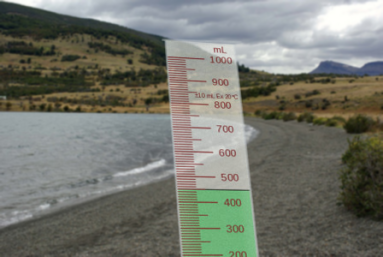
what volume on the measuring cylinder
450 mL
